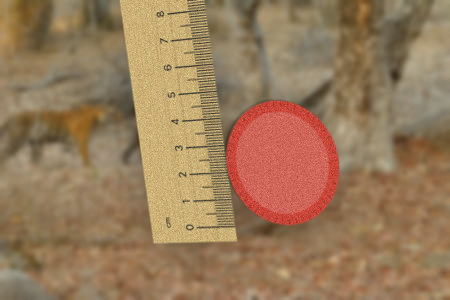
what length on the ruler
4.5 cm
